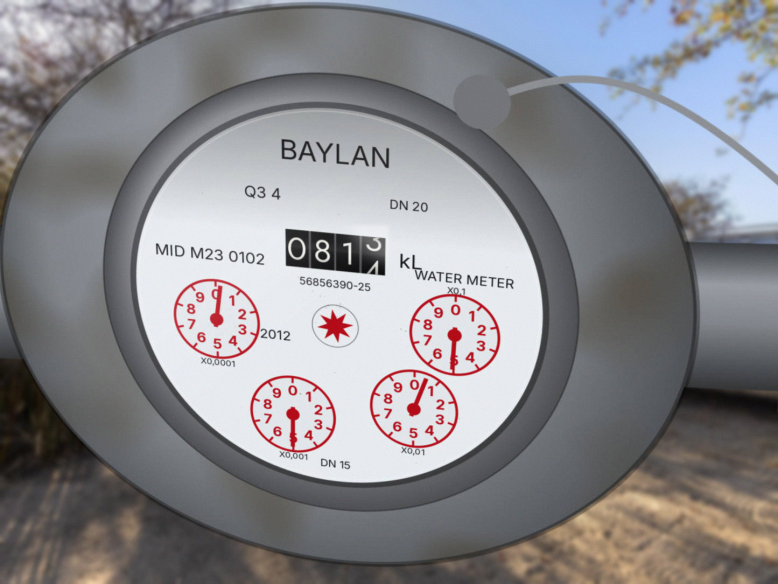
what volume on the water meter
813.5050 kL
